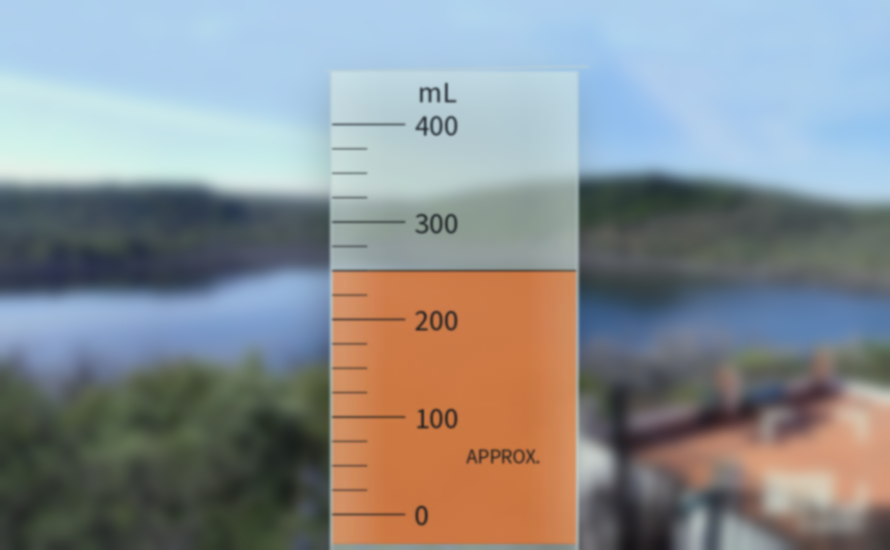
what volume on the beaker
250 mL
